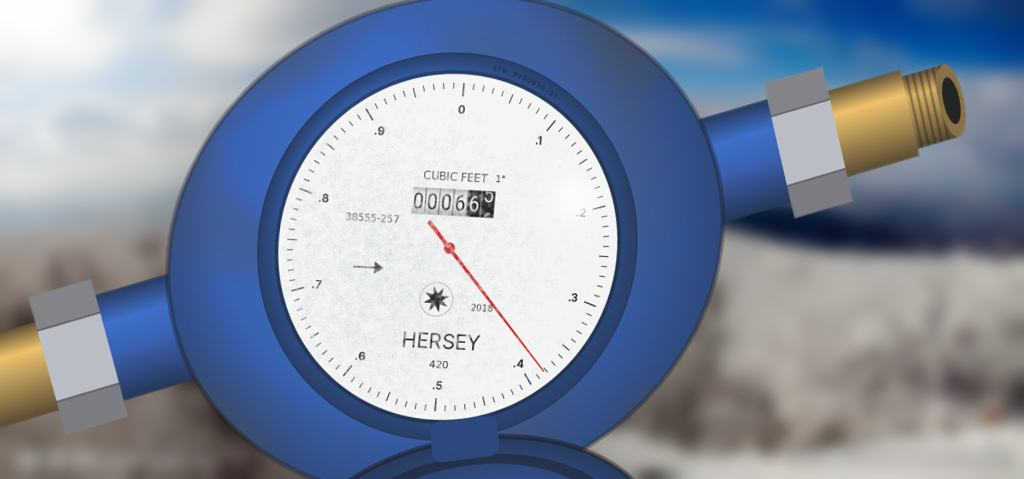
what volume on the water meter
665.38 ft³
